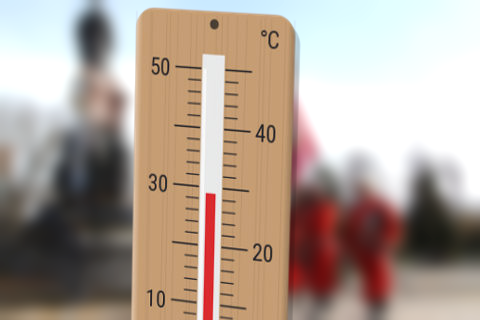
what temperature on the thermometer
29 °C
